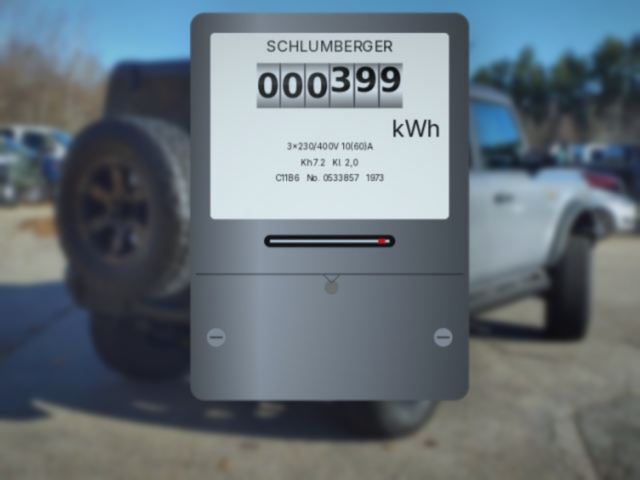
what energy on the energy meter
399 kWh
